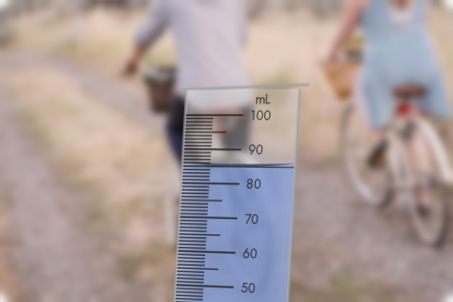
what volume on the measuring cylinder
85 mL
